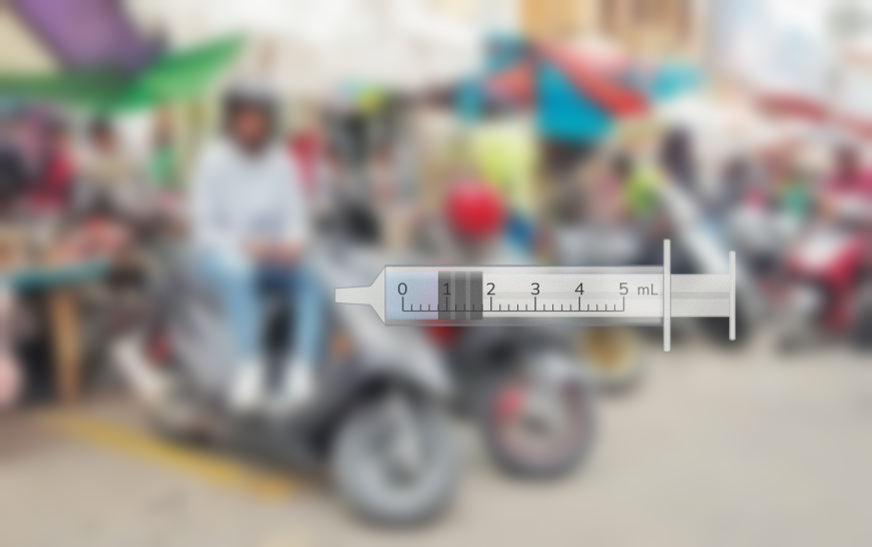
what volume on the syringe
0.8 mL
